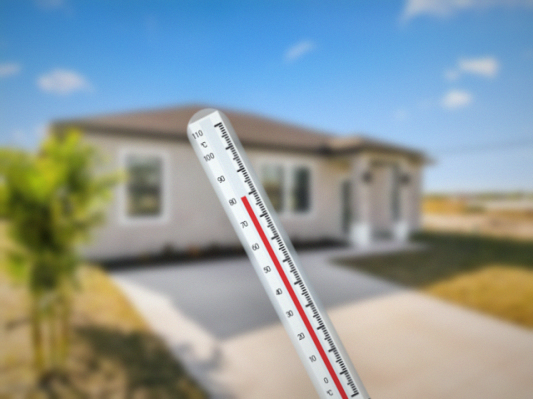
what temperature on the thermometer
80 °C
